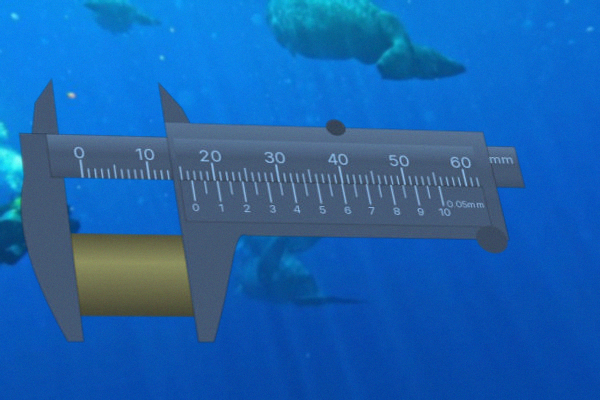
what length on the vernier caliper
16.5 mm
